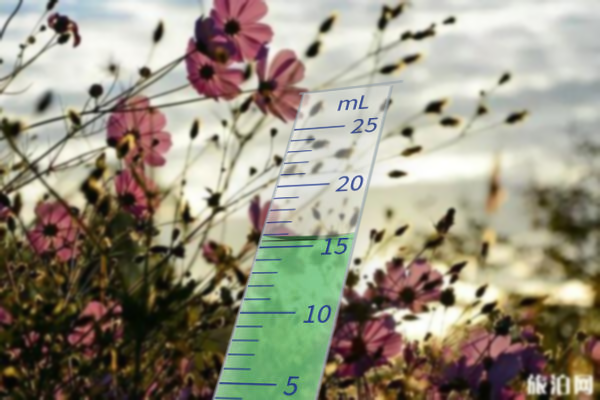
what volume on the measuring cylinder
15.5 mL
